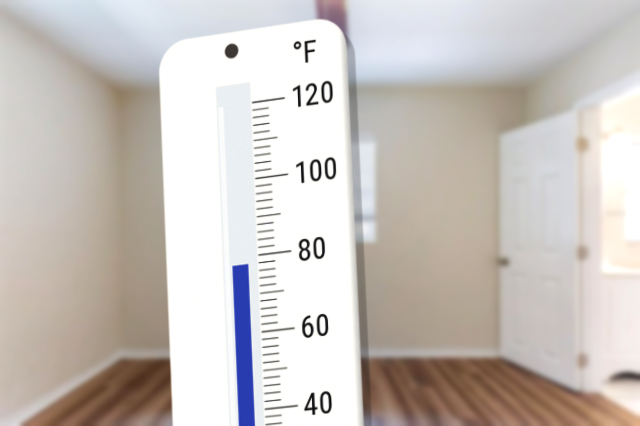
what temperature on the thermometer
78 °F
